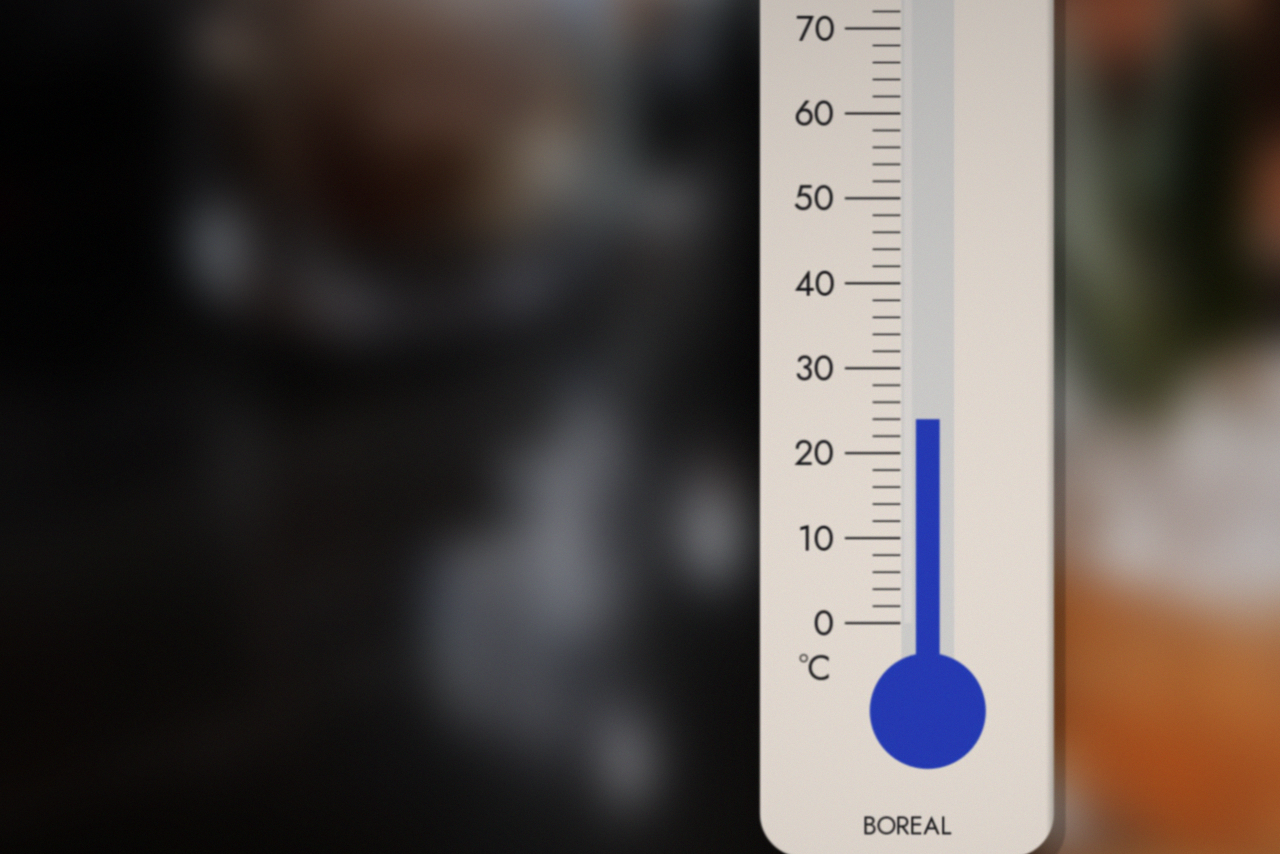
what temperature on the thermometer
24 °C
